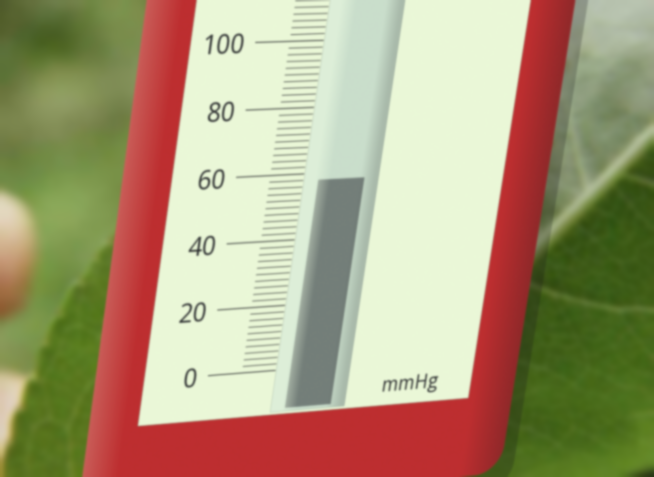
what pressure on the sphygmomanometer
58 mmHg
